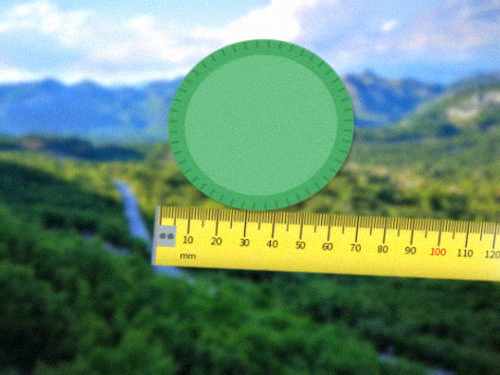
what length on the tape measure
65 mm
